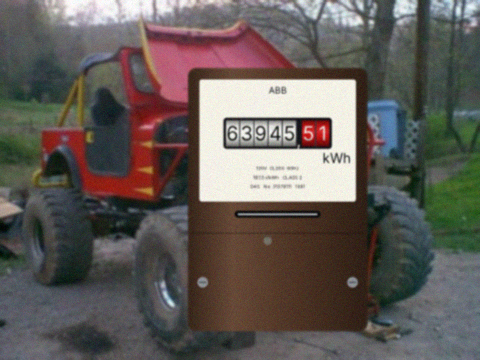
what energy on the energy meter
63945.51 kWh
